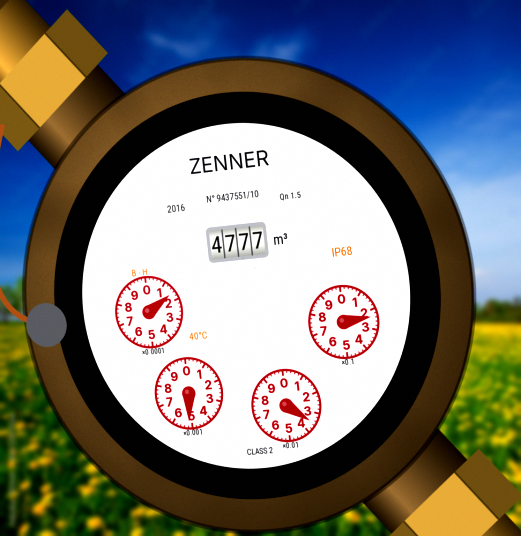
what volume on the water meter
4777.2351 m³
